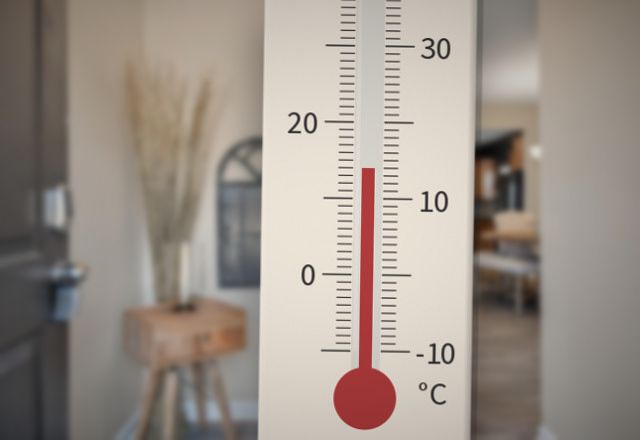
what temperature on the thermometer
14 °C
